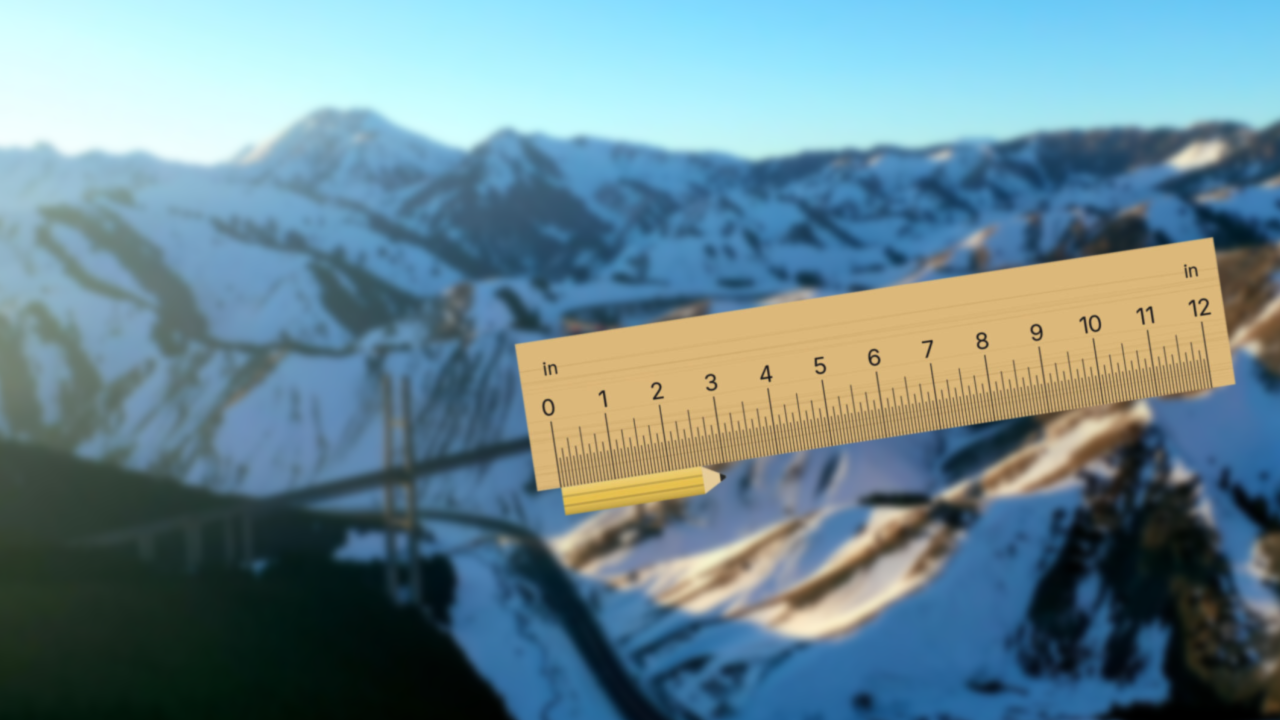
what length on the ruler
3 in
